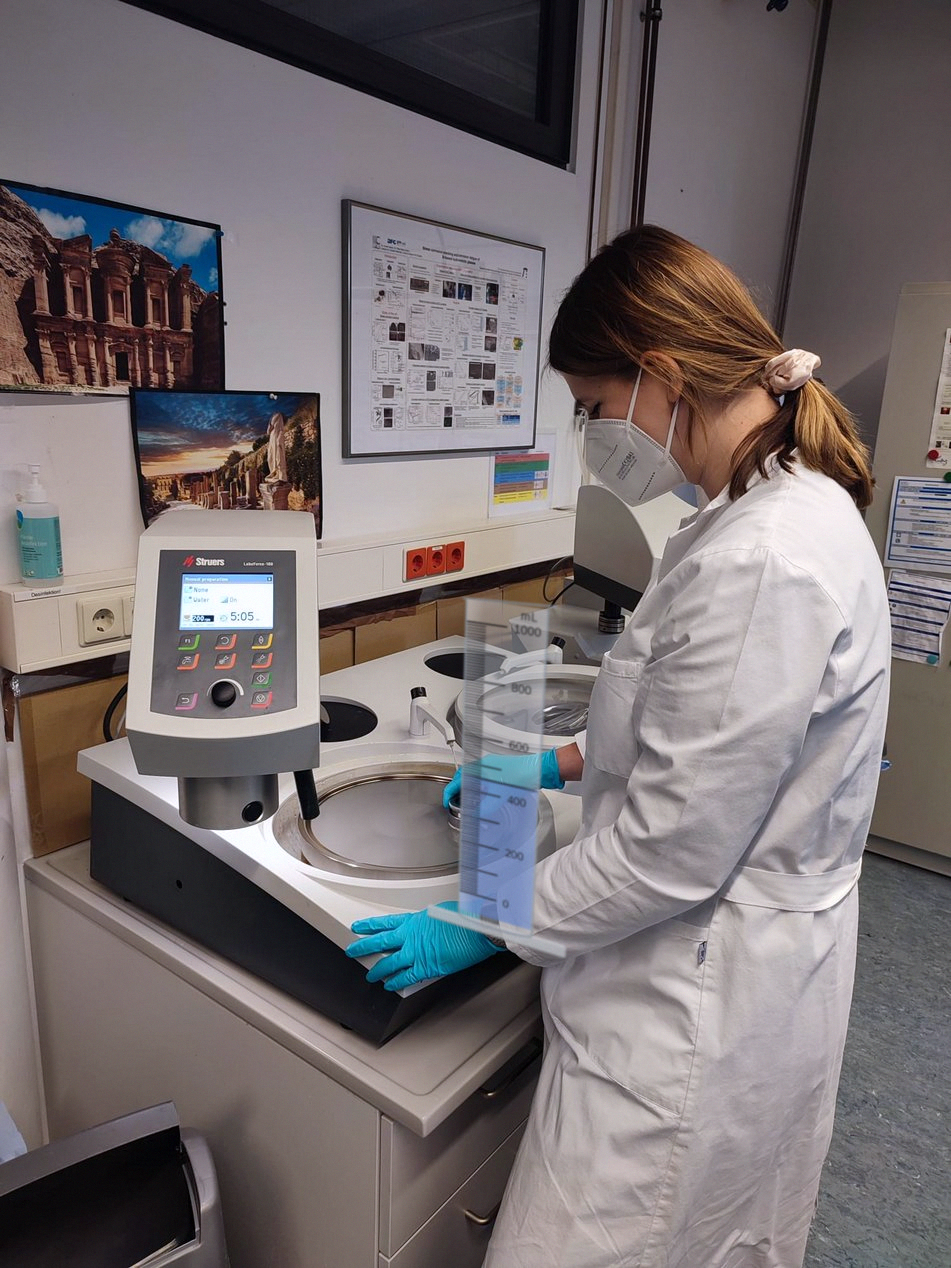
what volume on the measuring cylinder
450 mL
